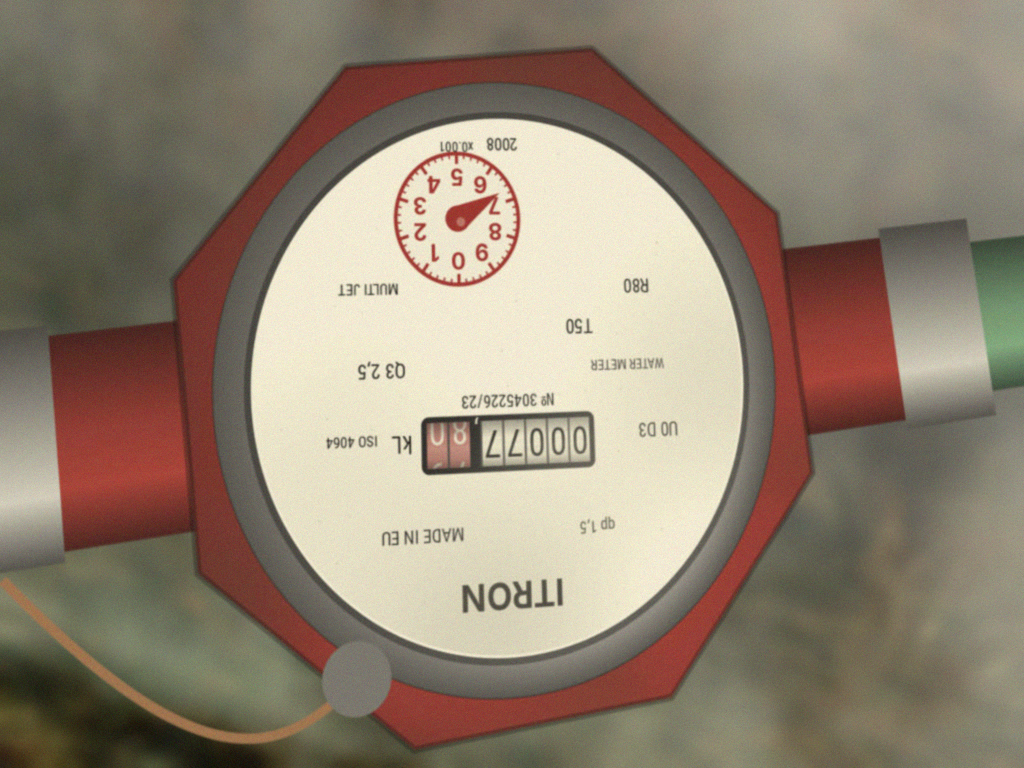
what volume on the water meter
77.796 kL
